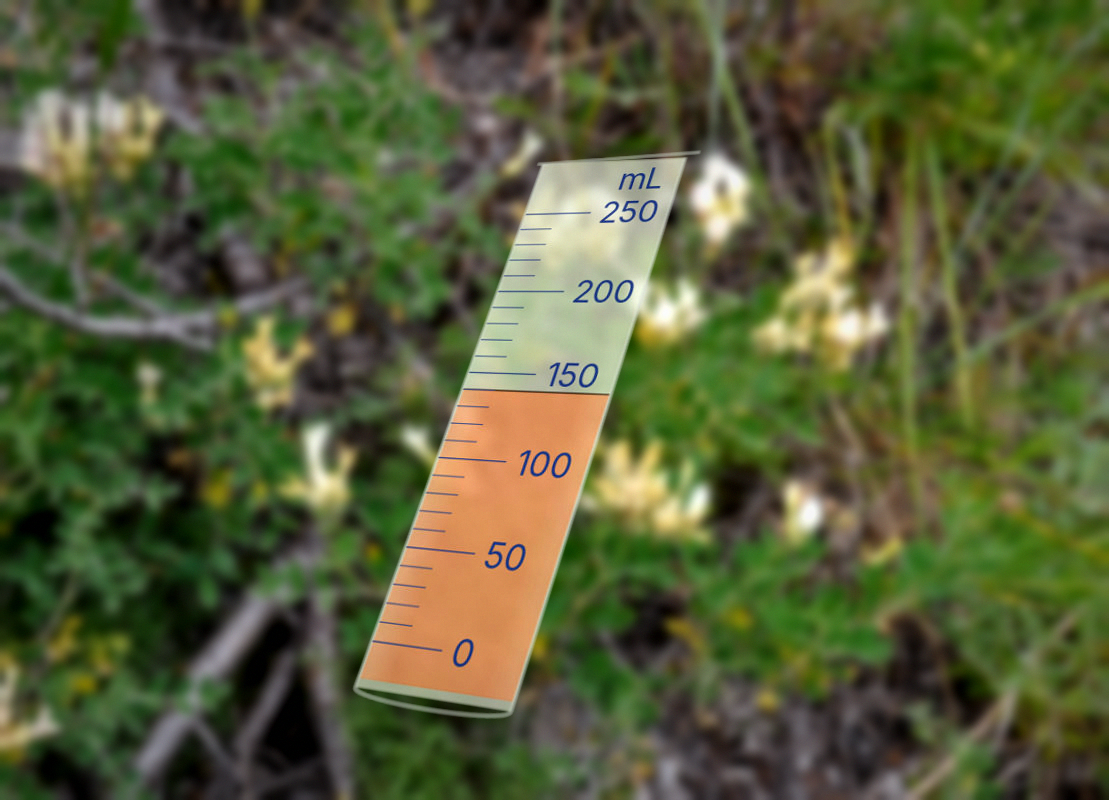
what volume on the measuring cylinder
140 mL
